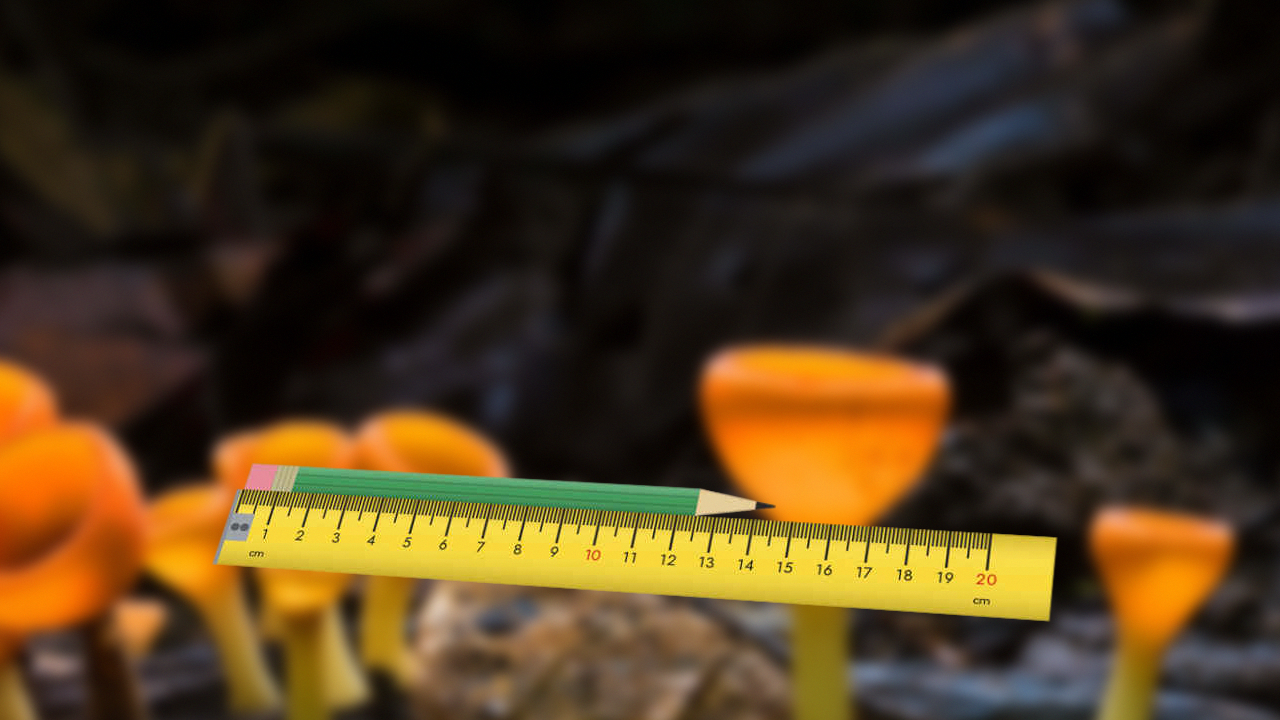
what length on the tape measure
14.5 cm
